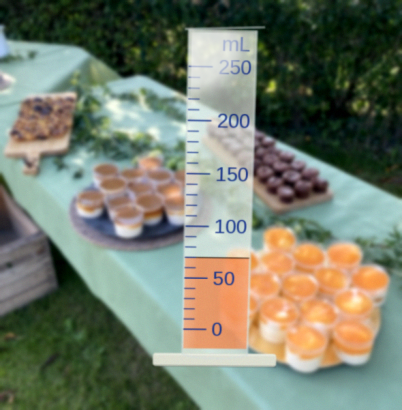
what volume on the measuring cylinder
70 mL
